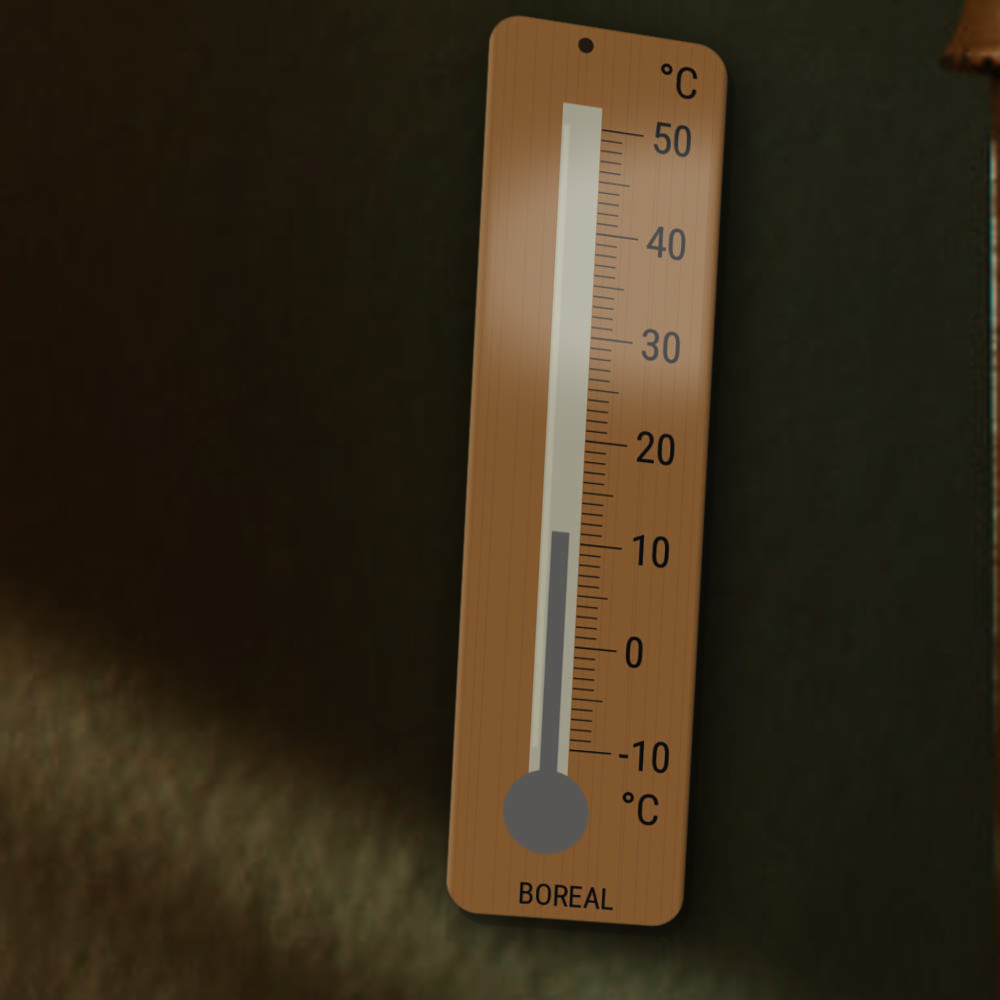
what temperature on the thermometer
11 °C
